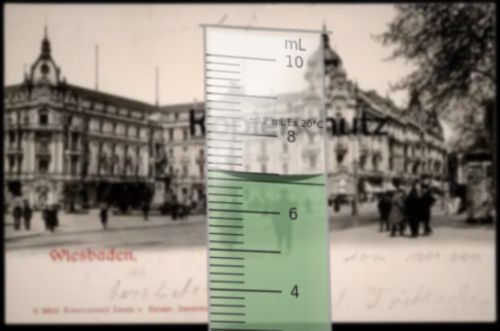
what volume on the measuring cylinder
6.8 mL
